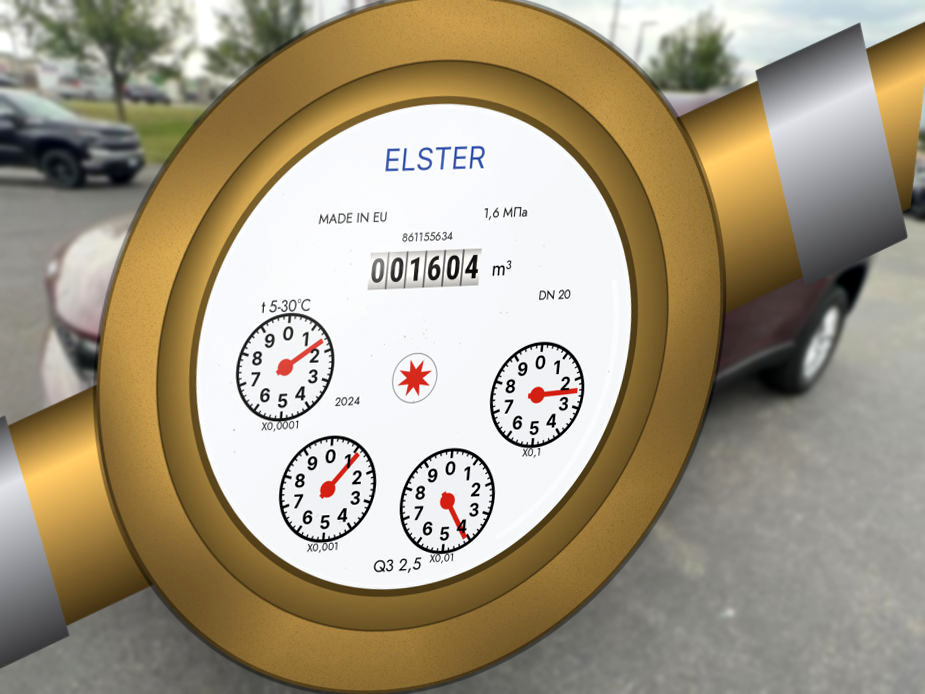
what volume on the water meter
1604.2411 m³
